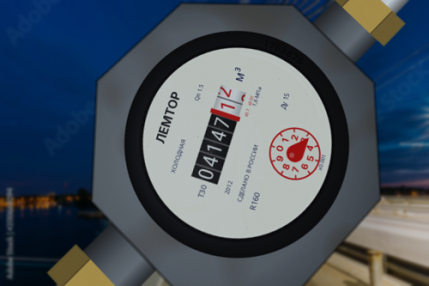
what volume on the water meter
4147.123 m³
